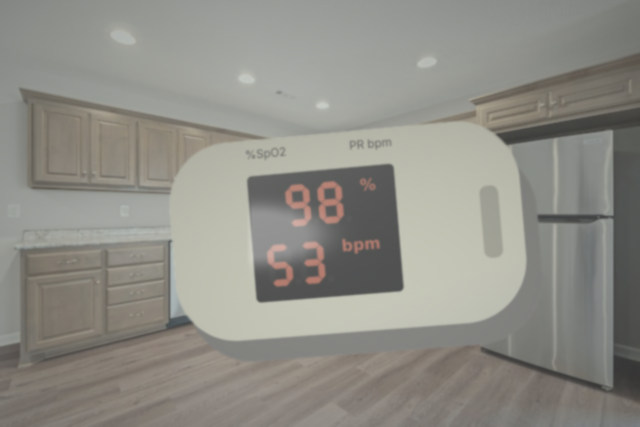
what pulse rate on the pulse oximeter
53 bpm
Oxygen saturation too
98 %
